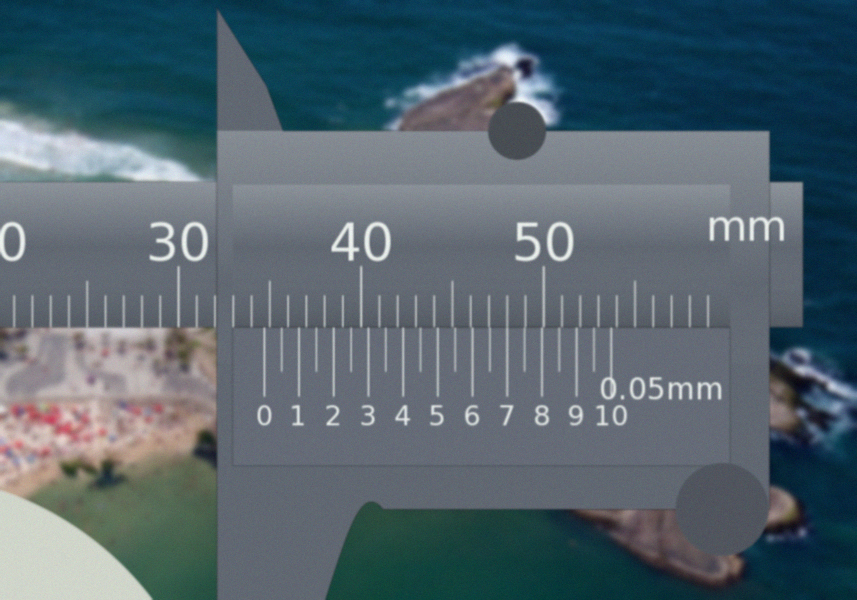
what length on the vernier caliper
34.7 mm
